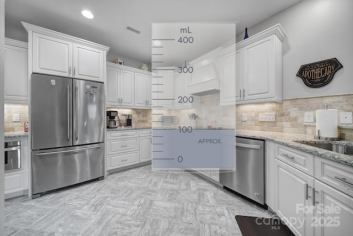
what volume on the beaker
100 mL
